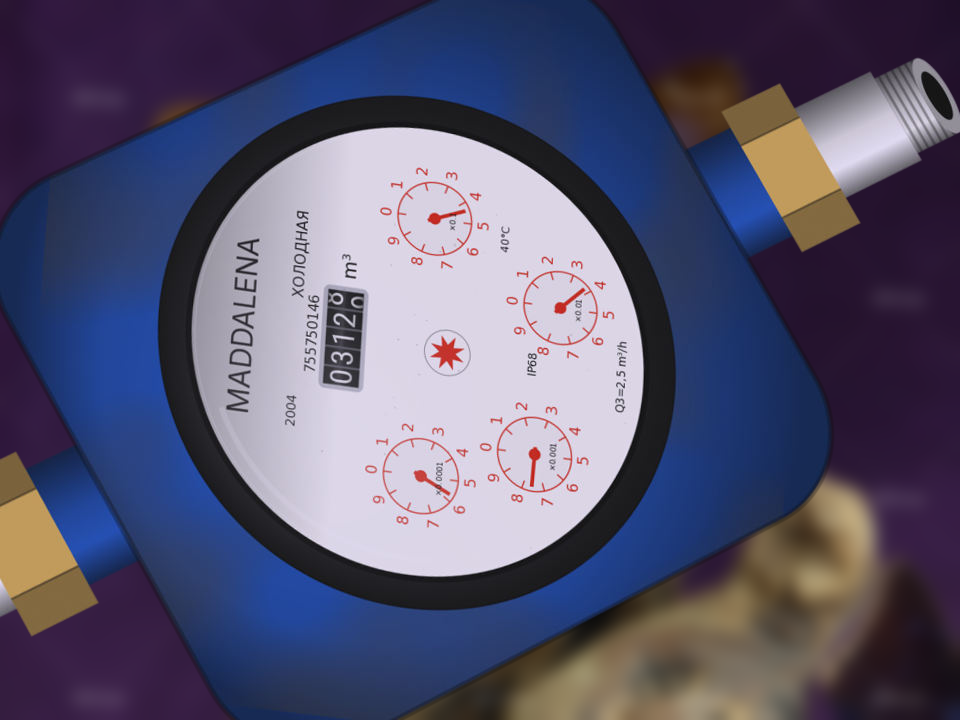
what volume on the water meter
3128.4375 m³
